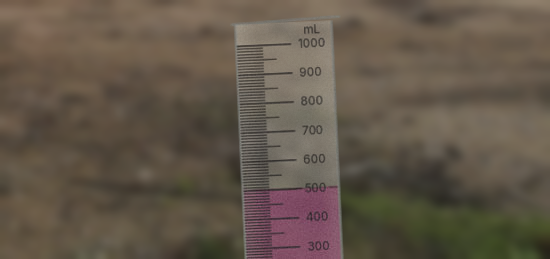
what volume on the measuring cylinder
500 mL
